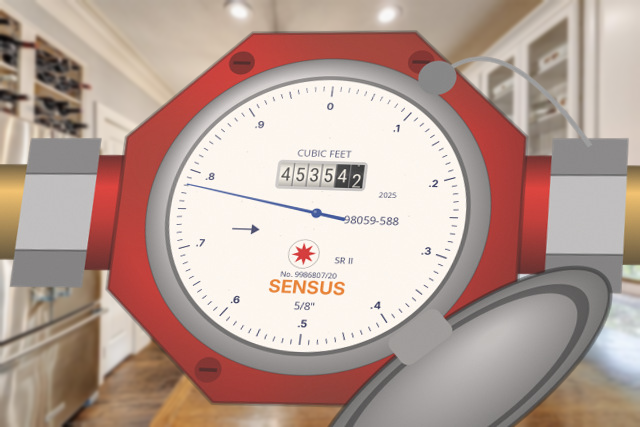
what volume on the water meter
453541.78 ft³
